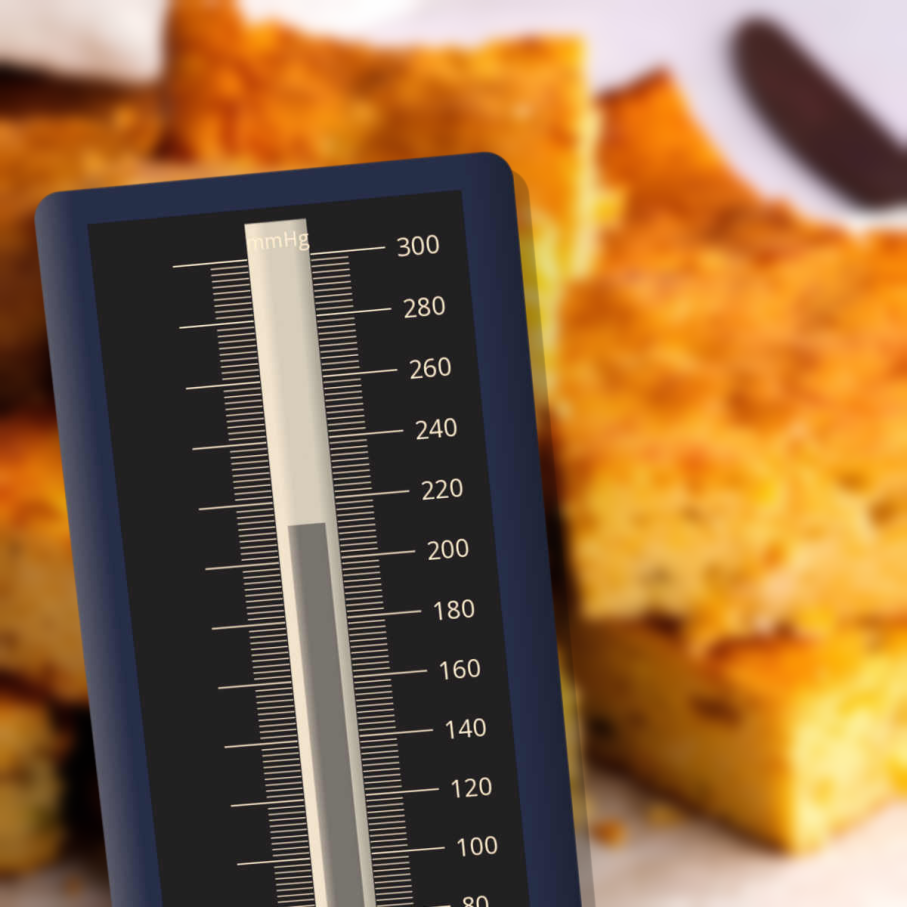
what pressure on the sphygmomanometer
212 mmHg
